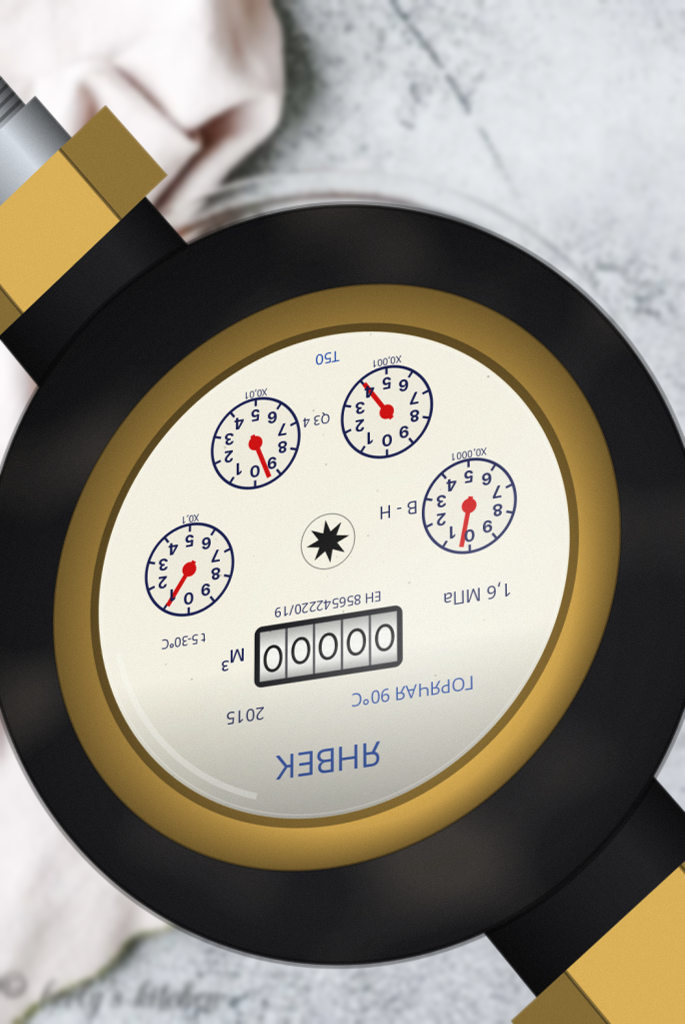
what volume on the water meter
0.0940 m³
